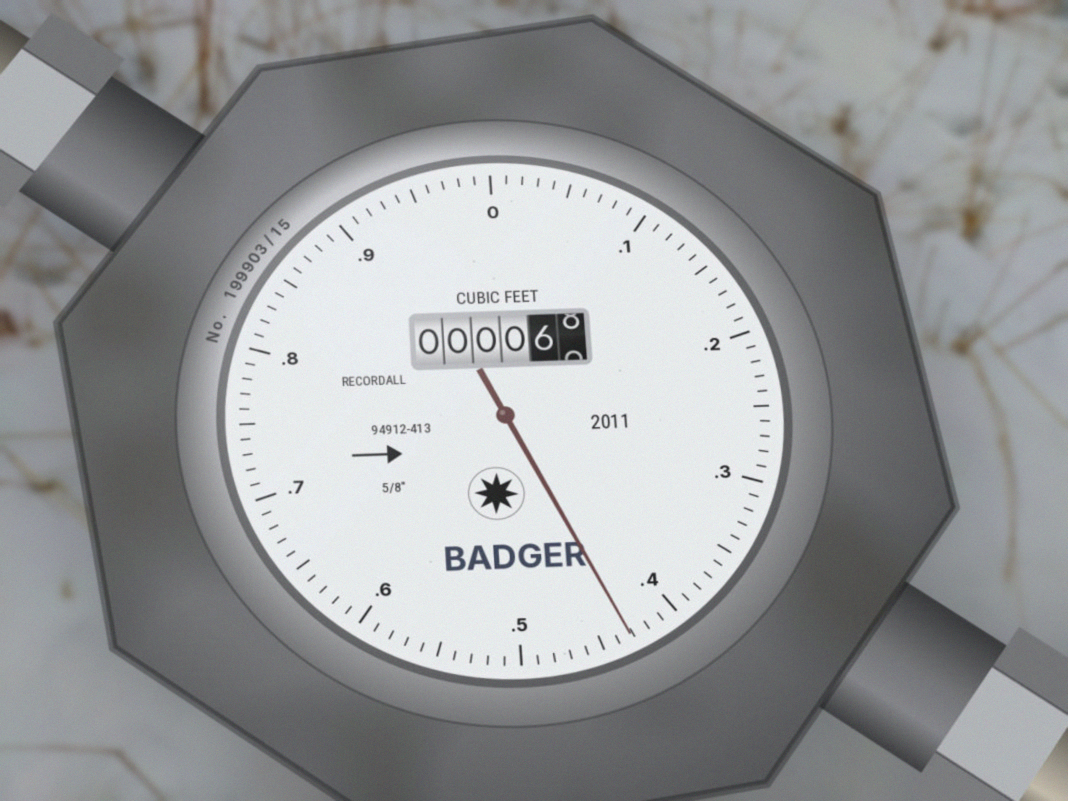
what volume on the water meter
68.43 ft³
